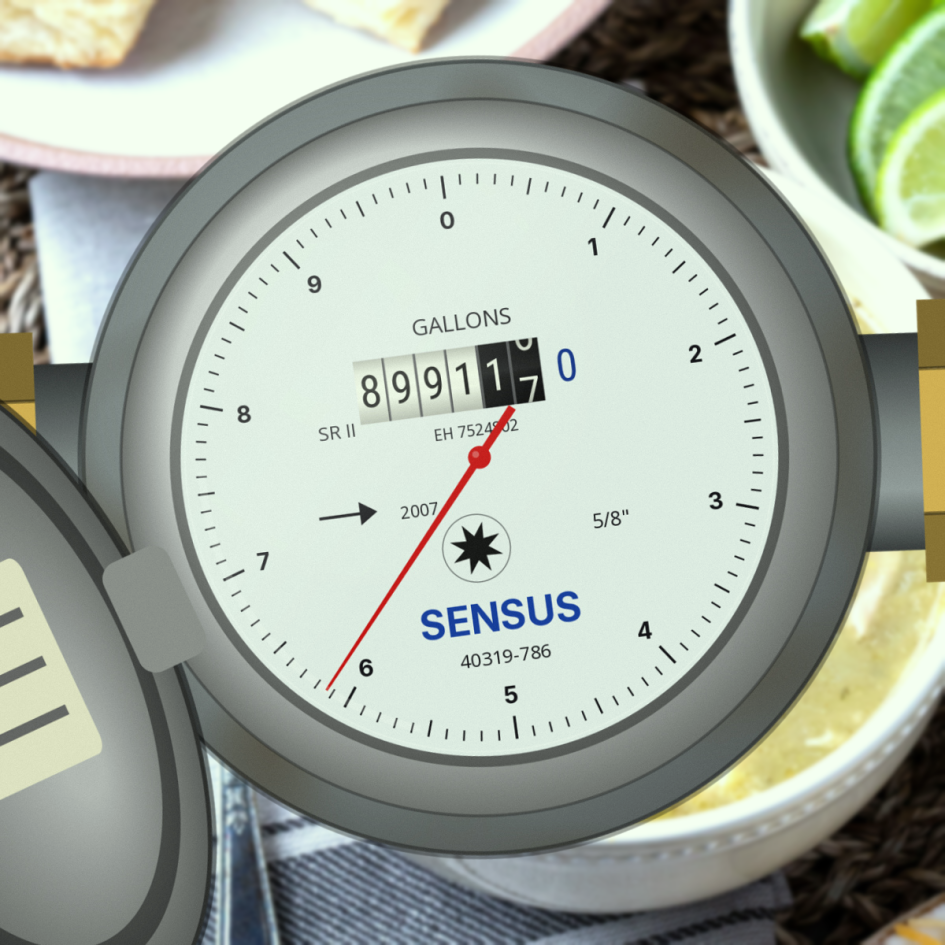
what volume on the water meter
8991166.1 gal
